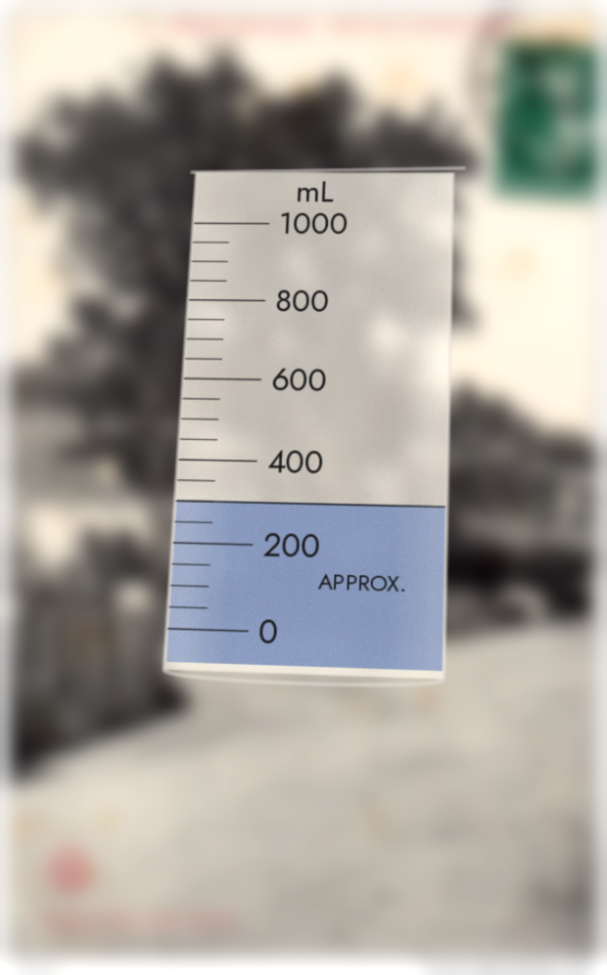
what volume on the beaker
300 mL
